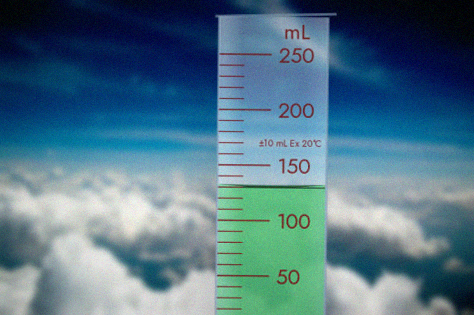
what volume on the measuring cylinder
130 mL
